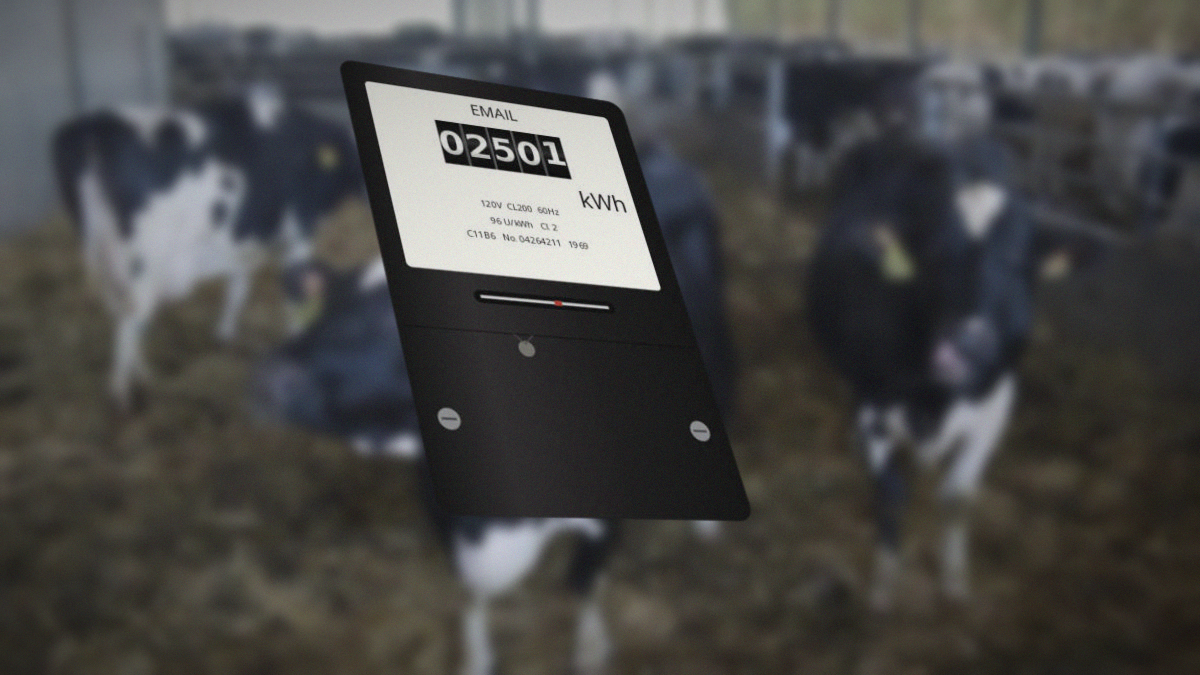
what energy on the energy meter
2501 kWh
